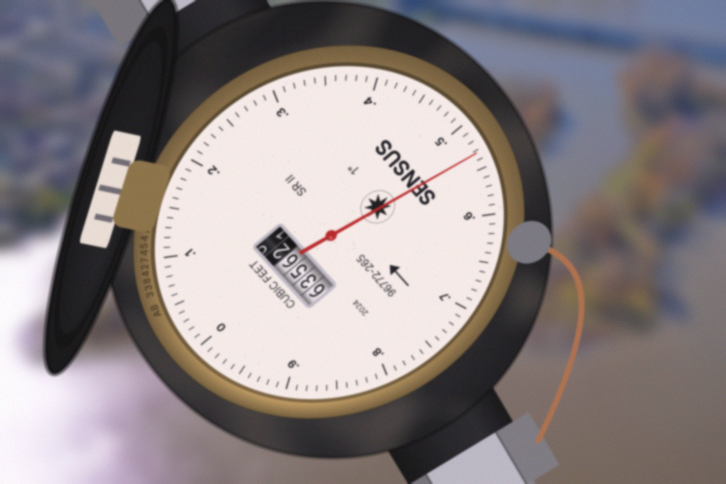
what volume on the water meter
635620.53 ft³
